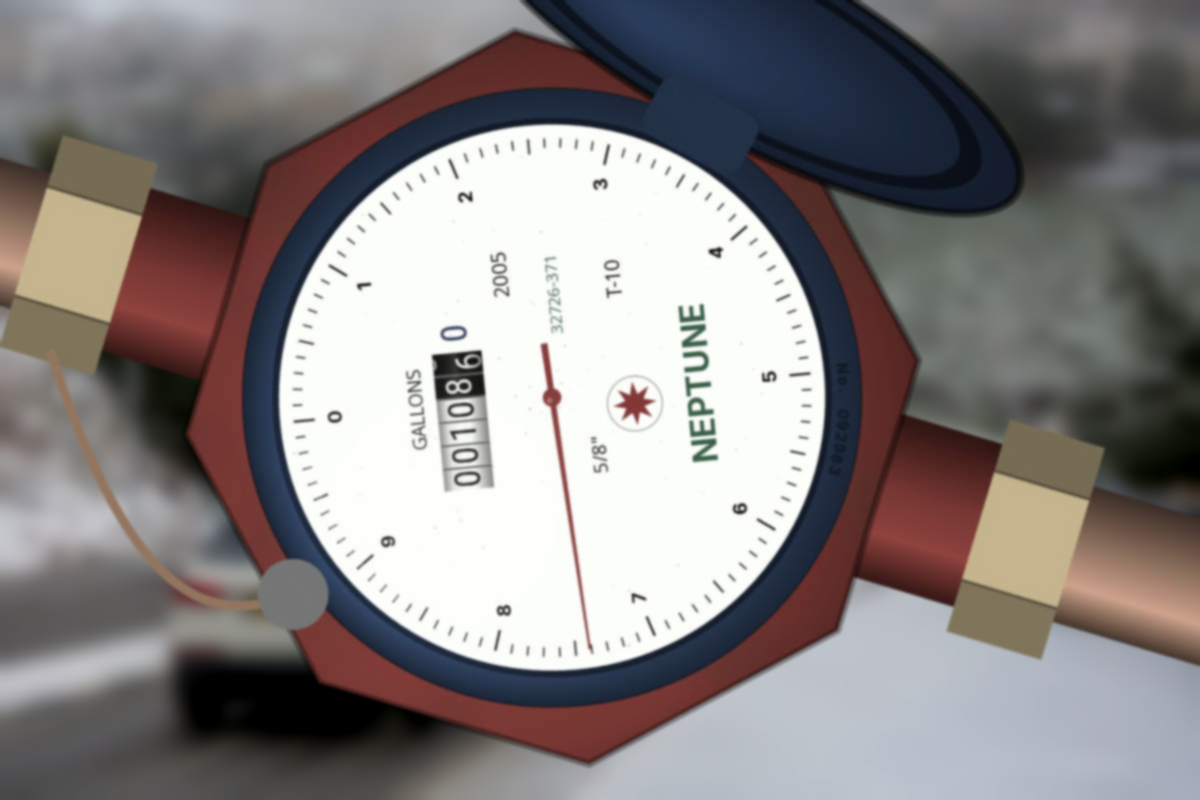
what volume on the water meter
10857.4 gal
